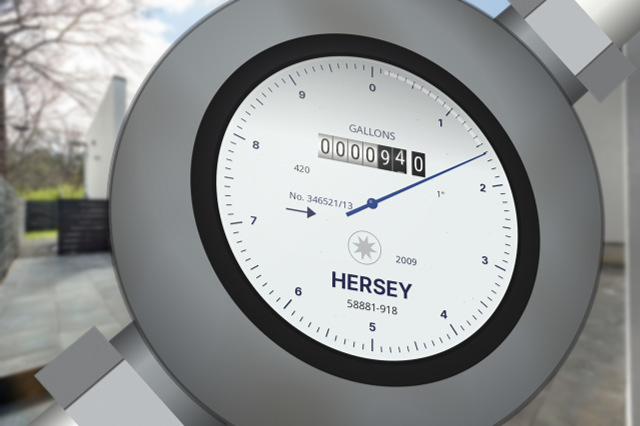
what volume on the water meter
941.6 gal
